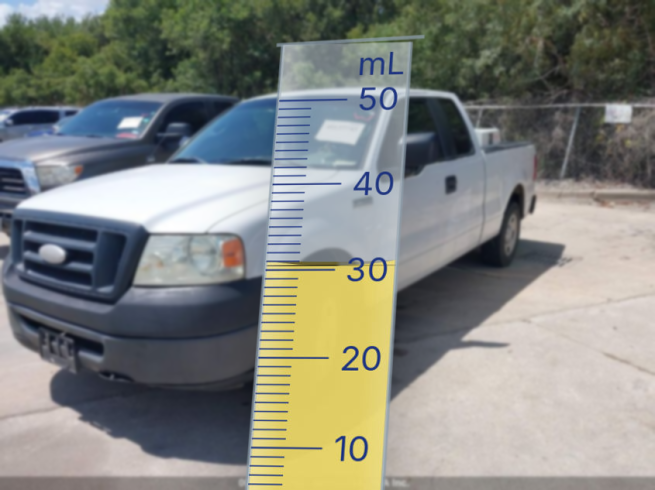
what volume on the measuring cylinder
30.5 mL
